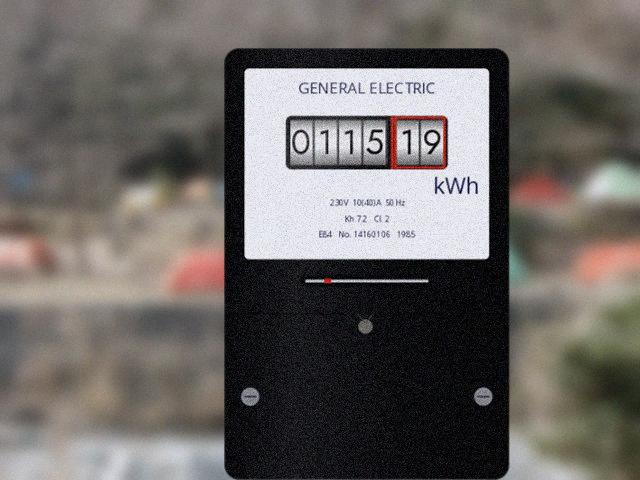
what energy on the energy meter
115.19 kWh
